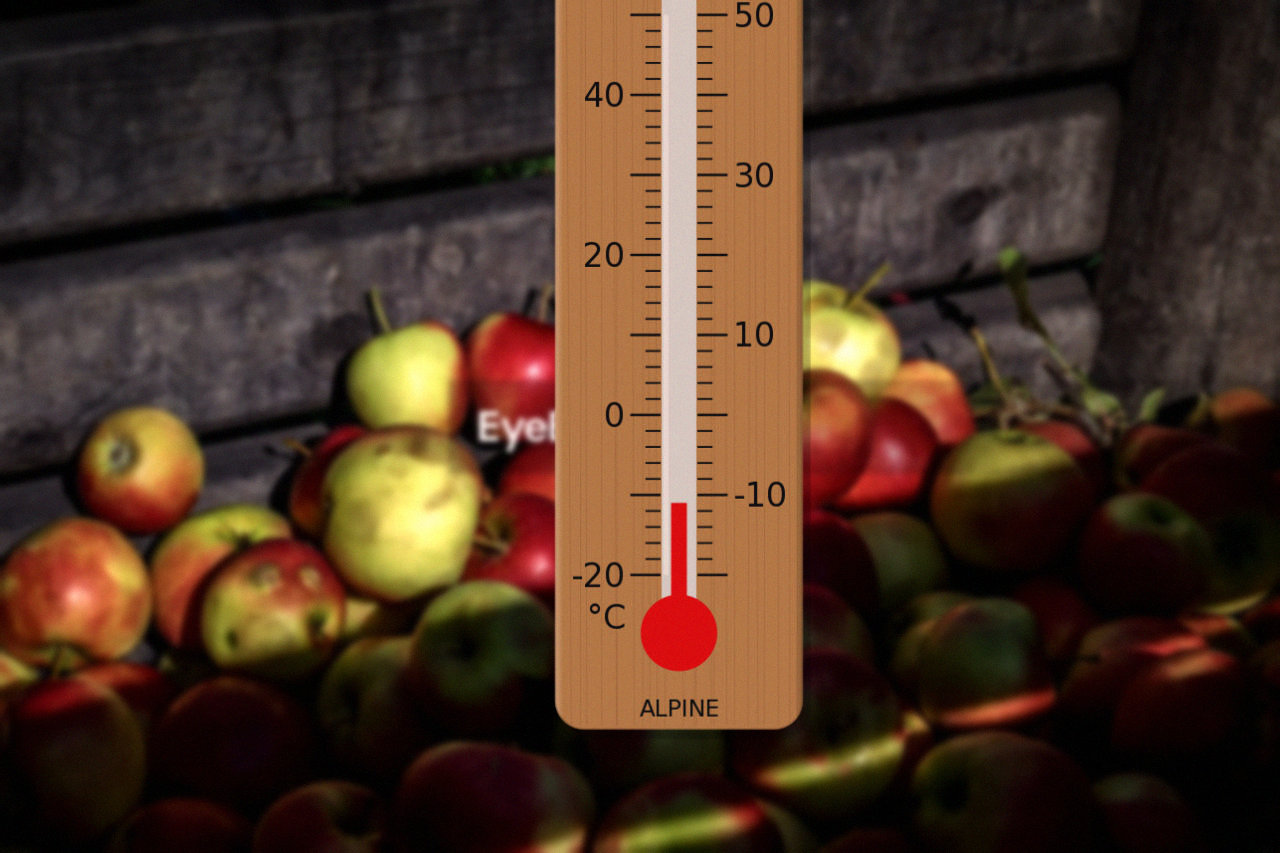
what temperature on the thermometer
-11 °C
